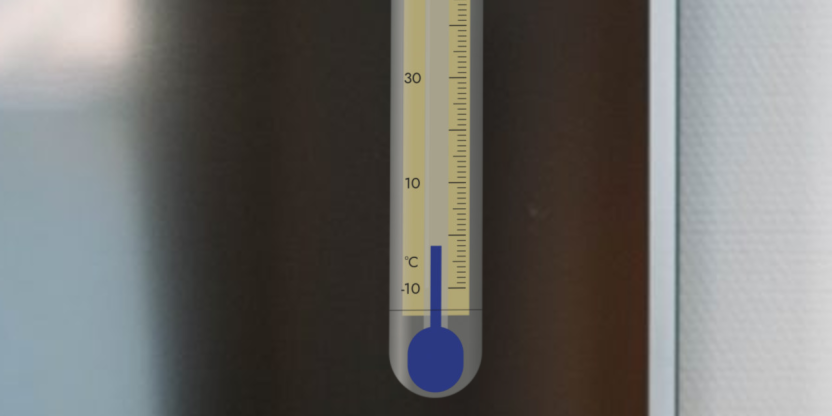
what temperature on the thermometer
-2 °C
